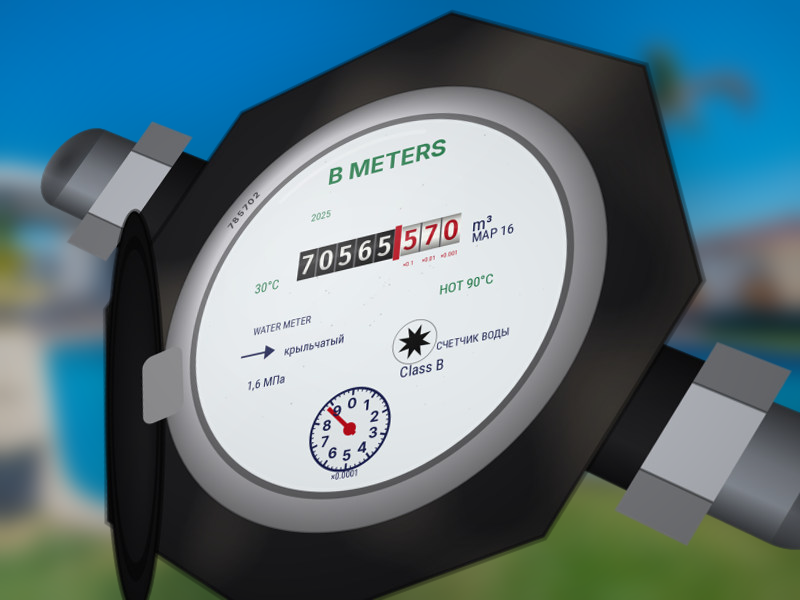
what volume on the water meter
70565.5708 m³
